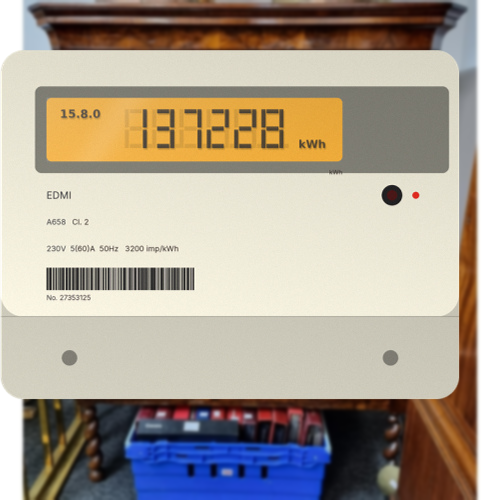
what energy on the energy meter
137228 kWh
